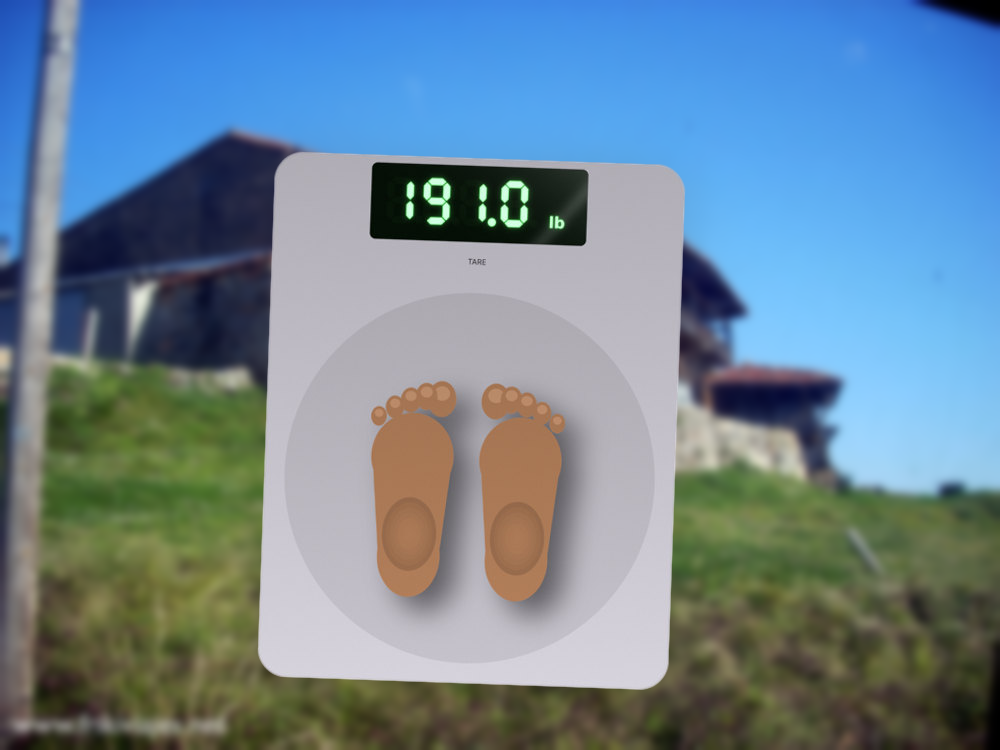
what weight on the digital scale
191.0 lb
